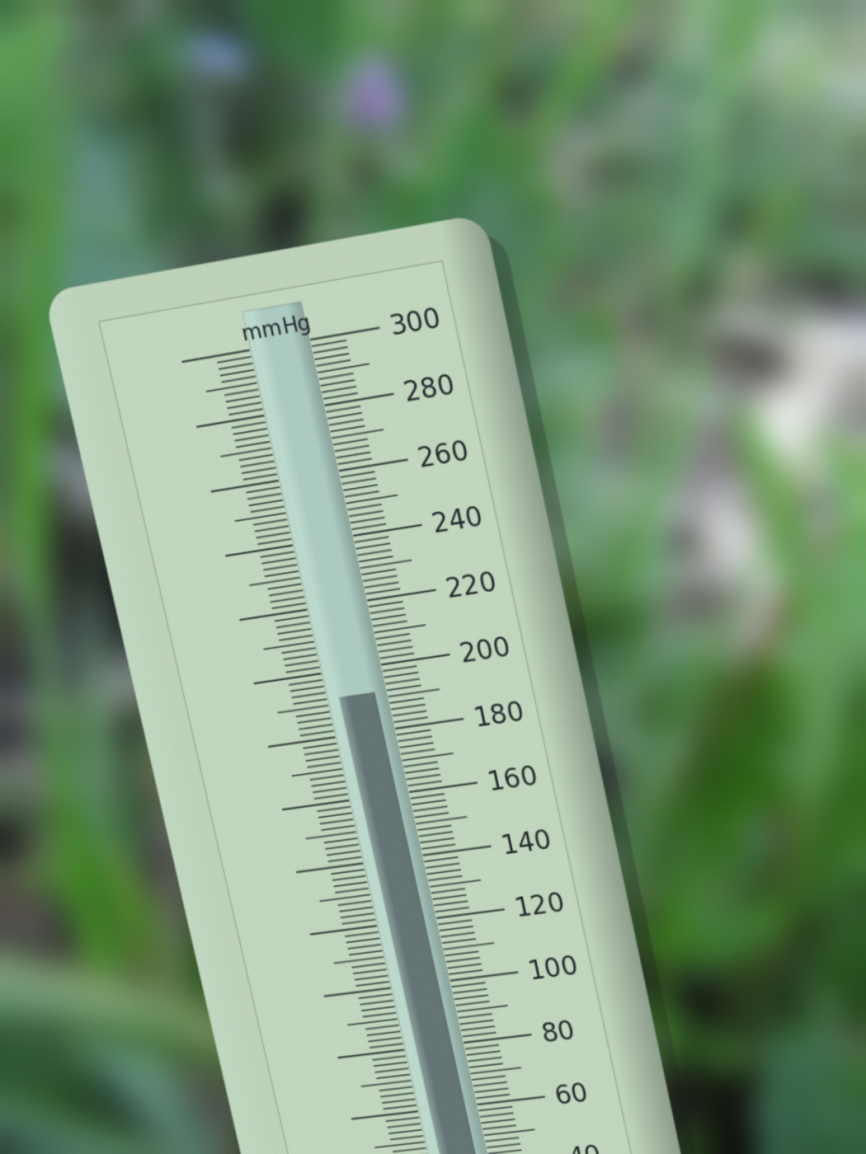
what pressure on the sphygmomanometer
192 mmHg
